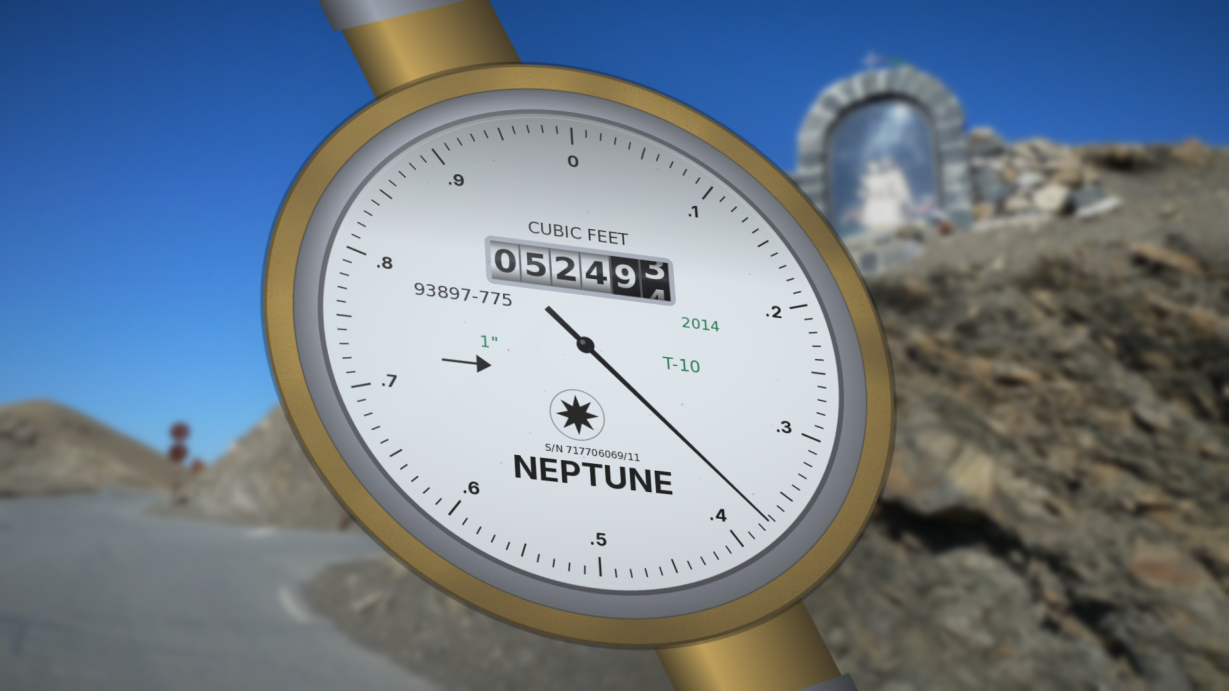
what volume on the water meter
52493.37 ft³
